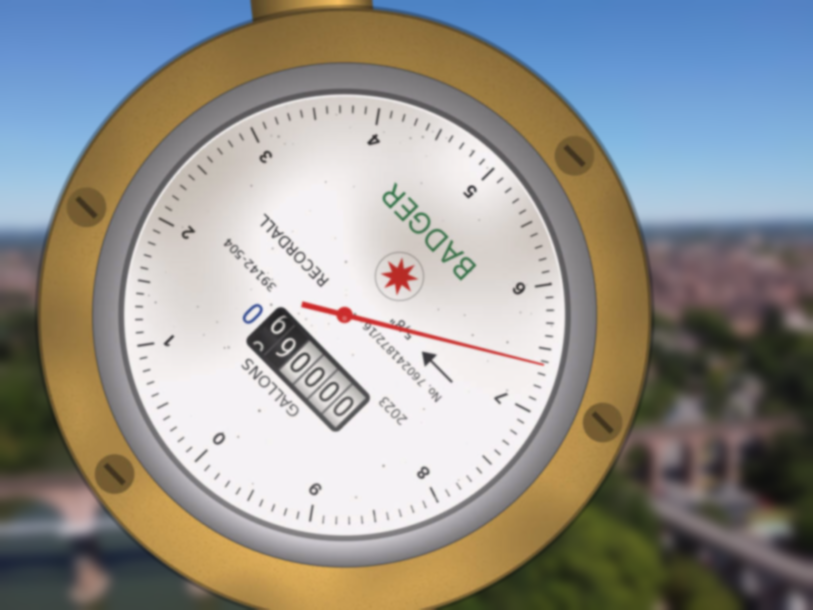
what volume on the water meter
686.6 gal
